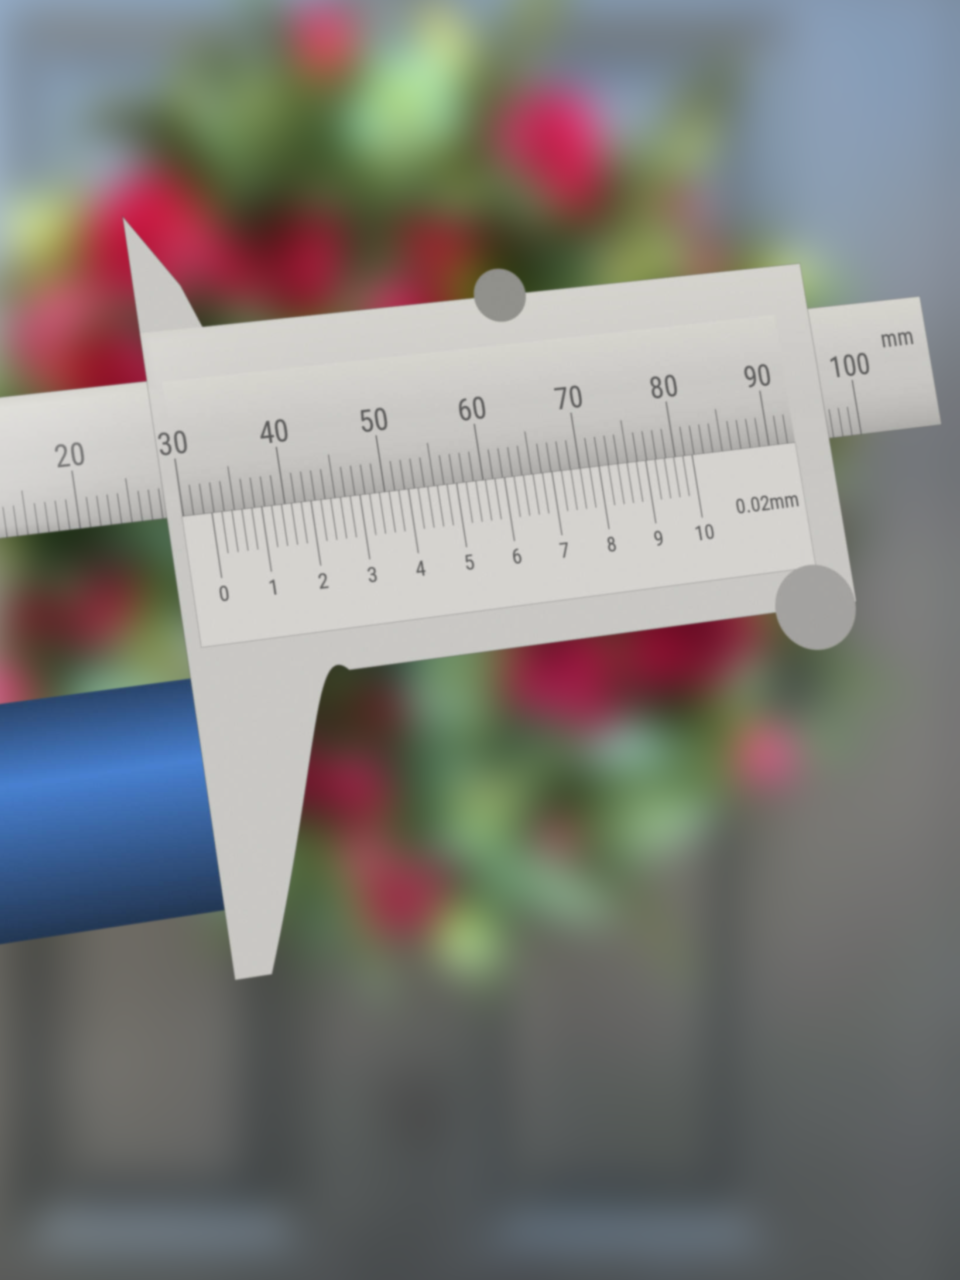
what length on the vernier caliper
32.8 mm
